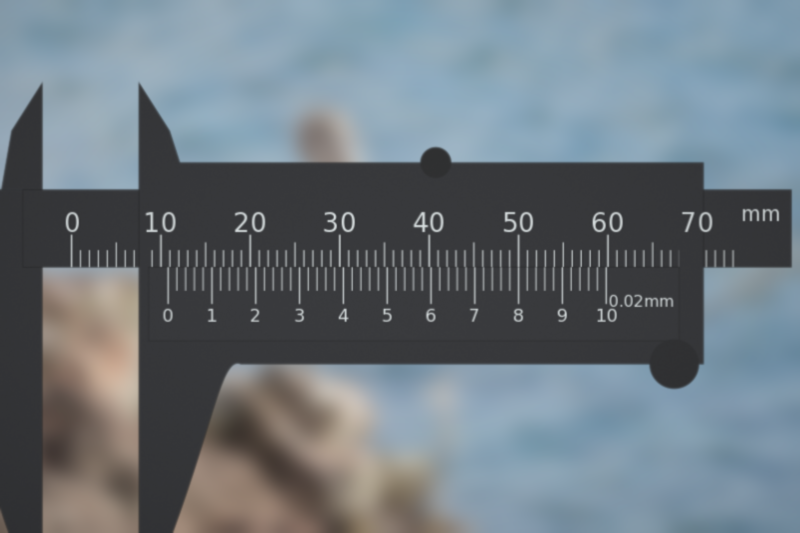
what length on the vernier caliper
10.8 mm
